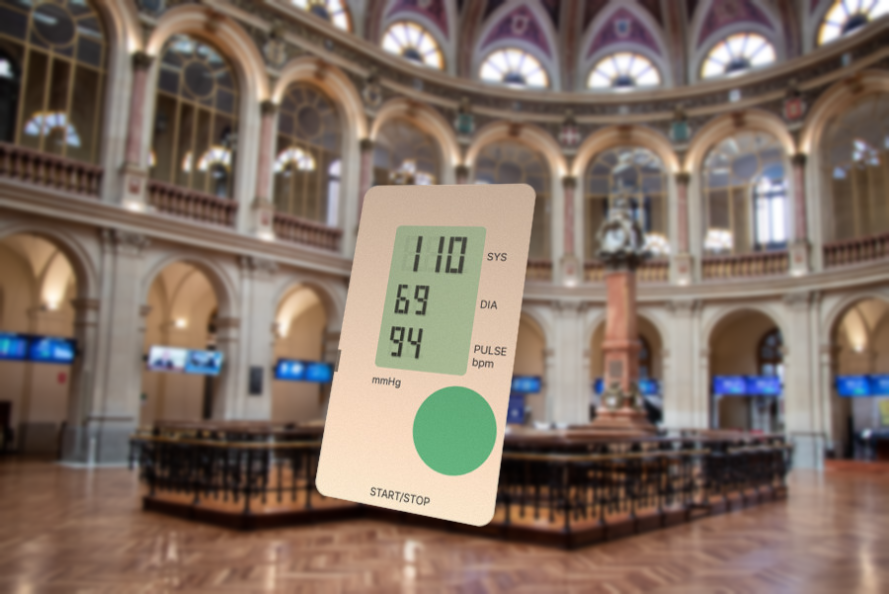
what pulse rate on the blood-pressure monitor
94 bpm
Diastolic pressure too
69 mmHg
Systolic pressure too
110 mmHg
